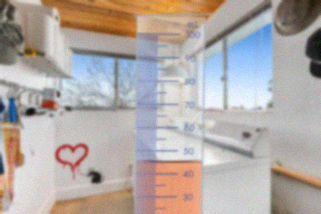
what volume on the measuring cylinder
45 mL
